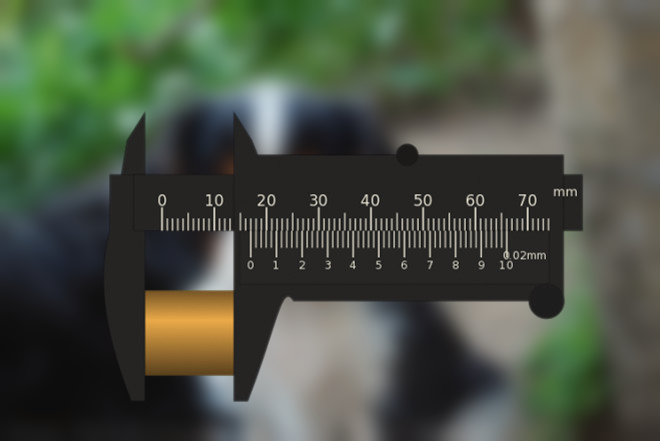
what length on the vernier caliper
17.0 mm
